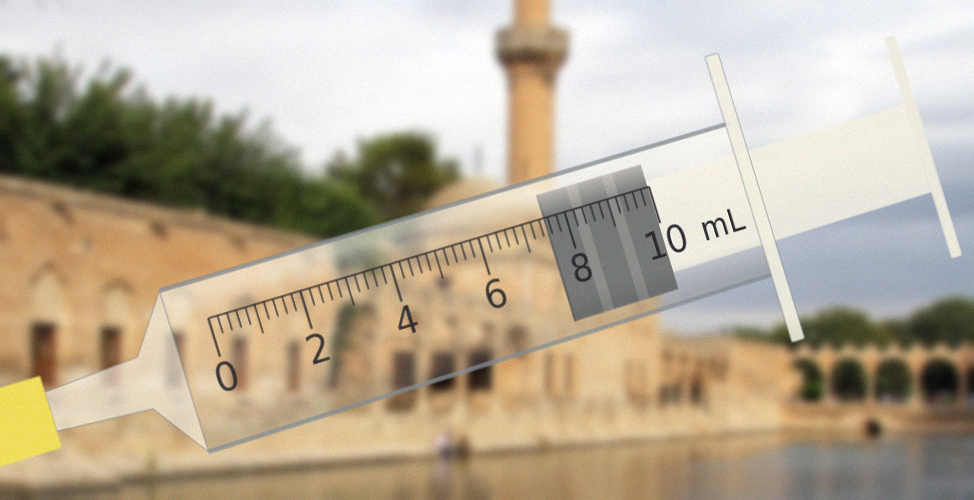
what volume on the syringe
7.5 mL
